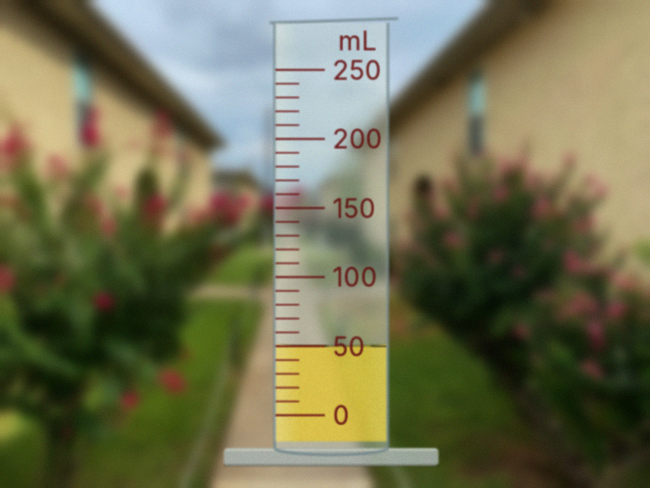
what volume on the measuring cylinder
50 mL
